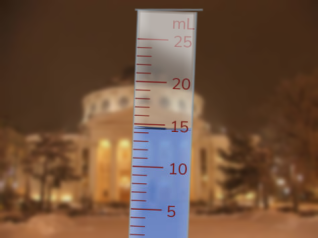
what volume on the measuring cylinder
14.5 mL
